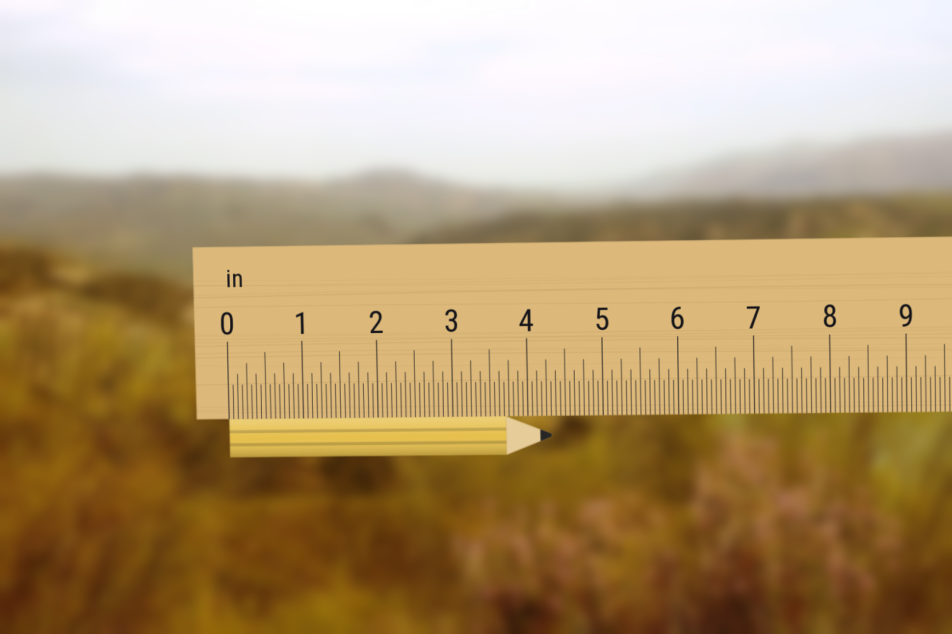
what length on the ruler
4.3125 in
